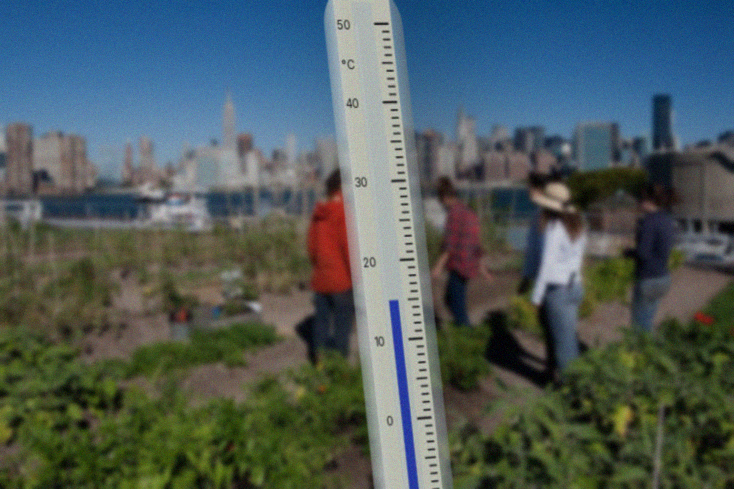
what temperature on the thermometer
15 °C
